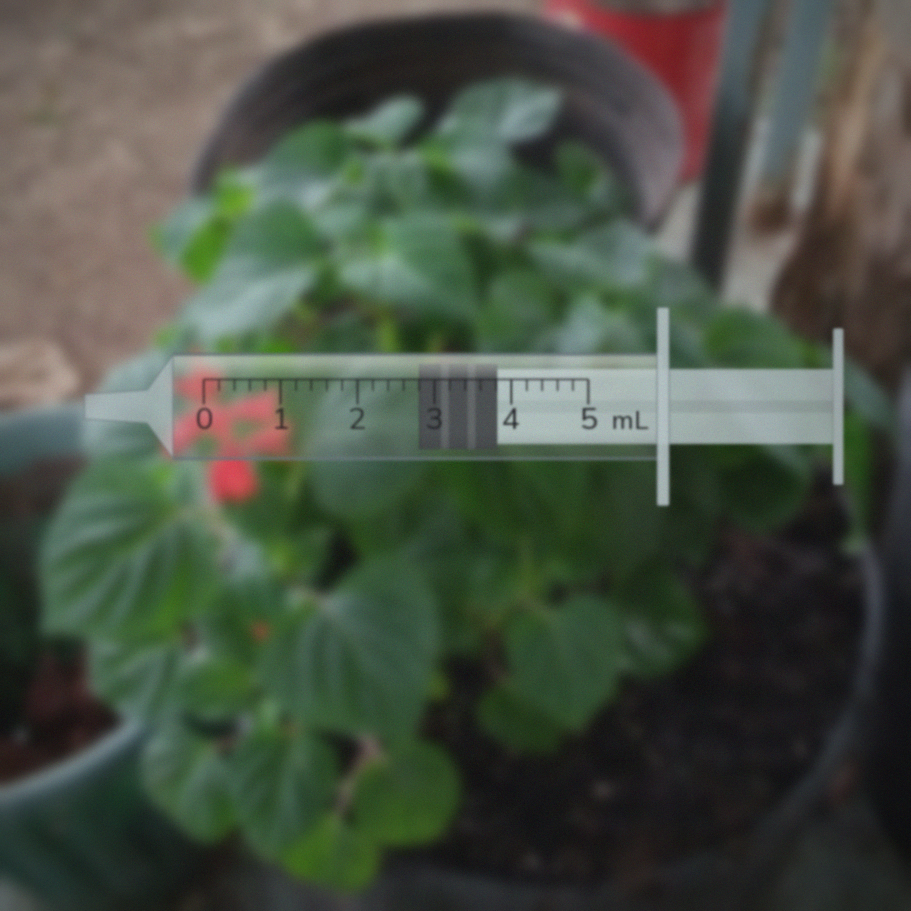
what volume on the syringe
2.8 mL
